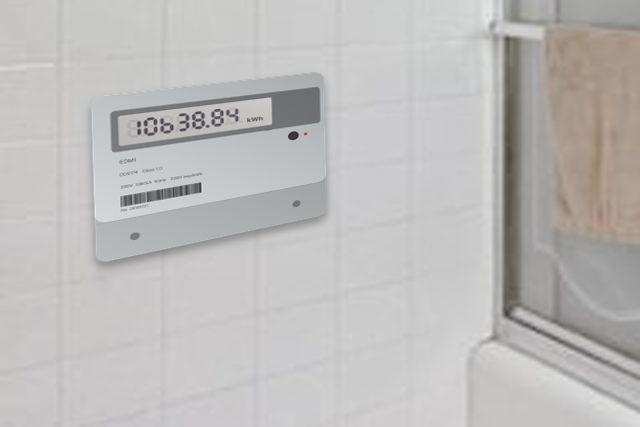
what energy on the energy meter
10638.84 kWh
